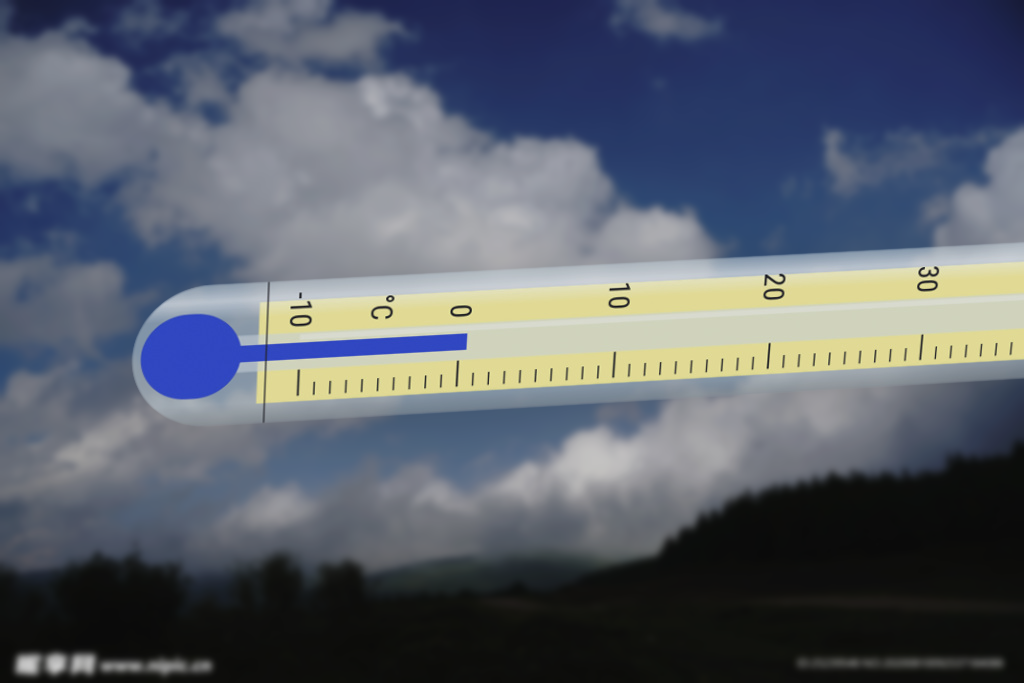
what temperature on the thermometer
0.5 °C
